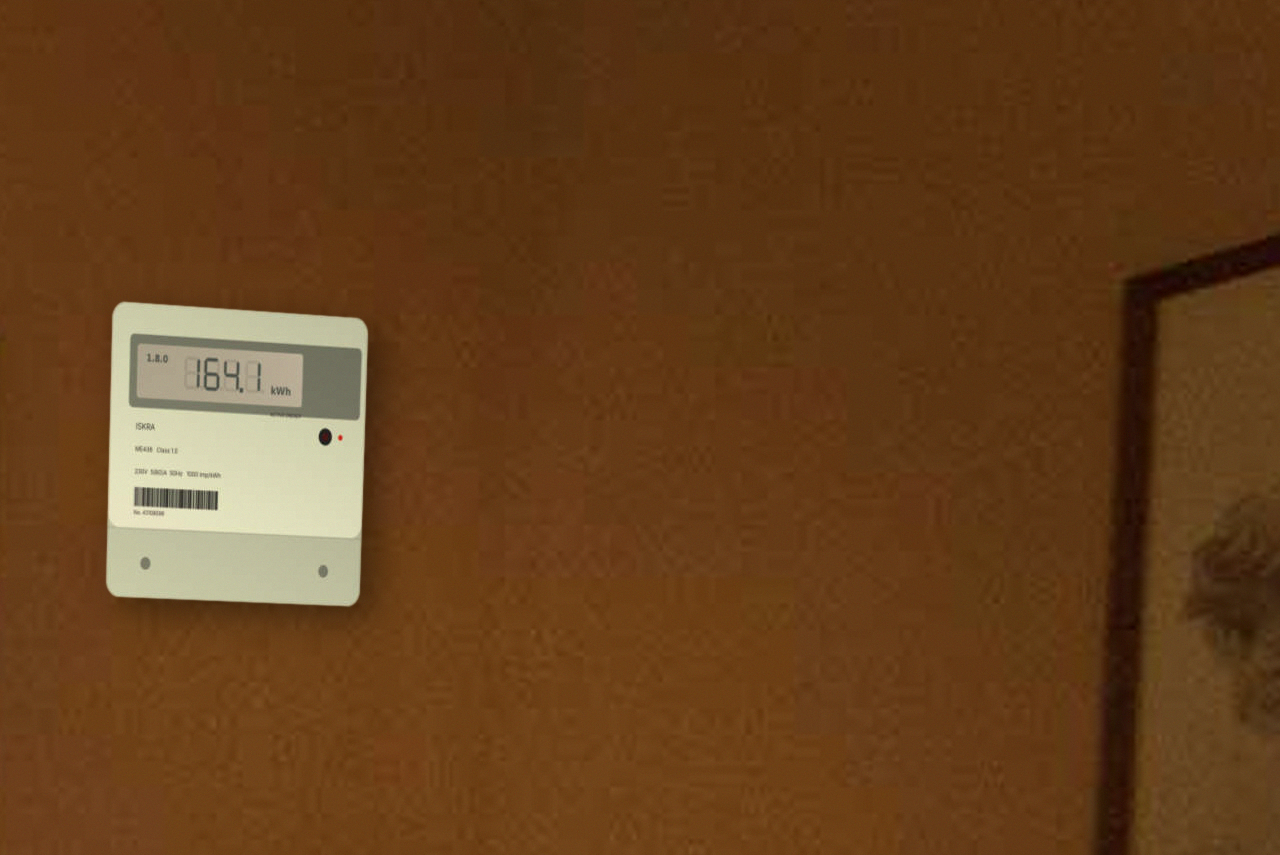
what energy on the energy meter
164.1 kWh
